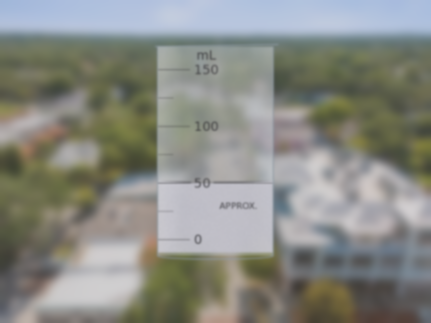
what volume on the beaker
50 mL
